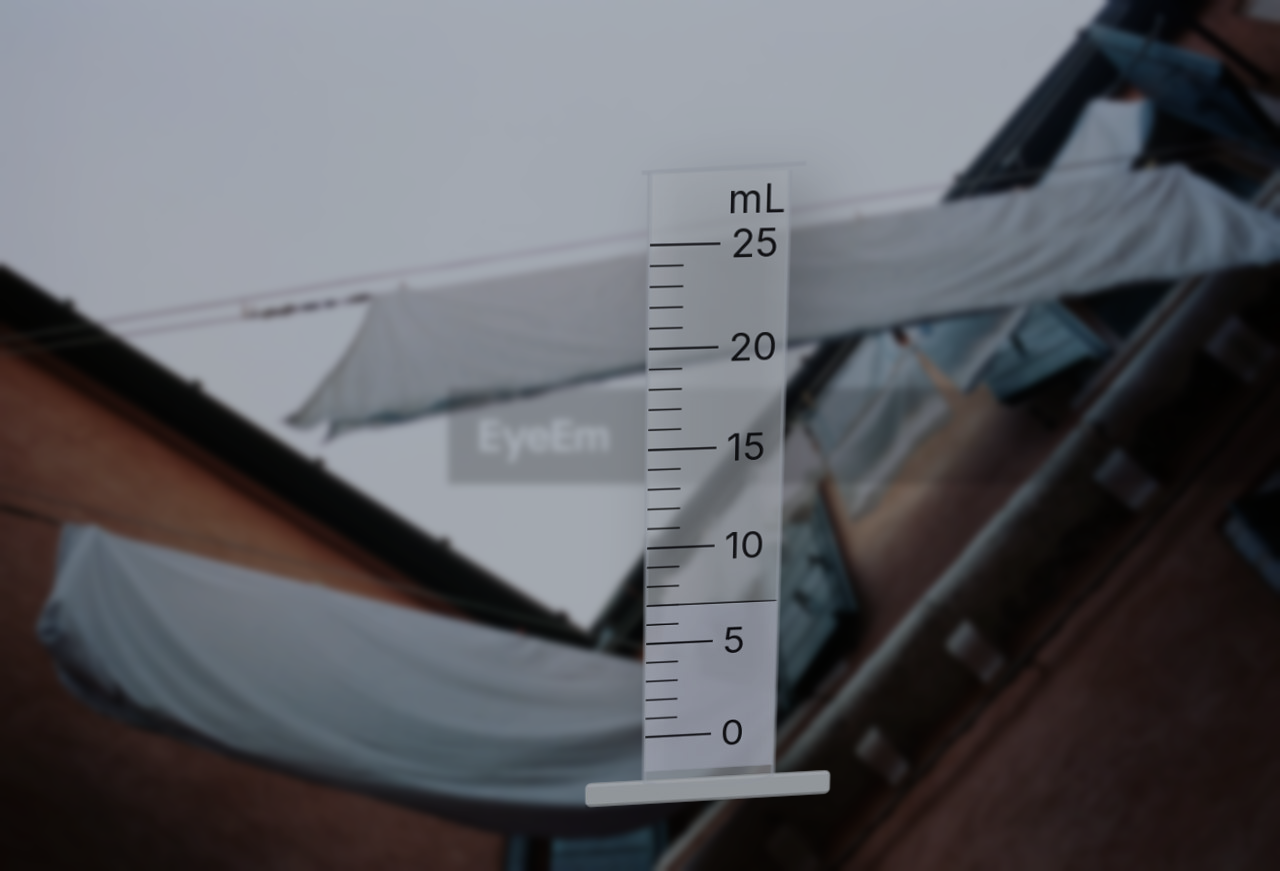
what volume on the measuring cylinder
7 mL
